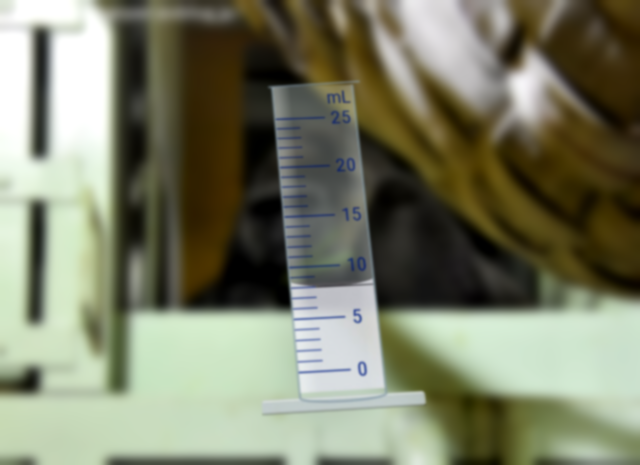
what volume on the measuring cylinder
8 mL
